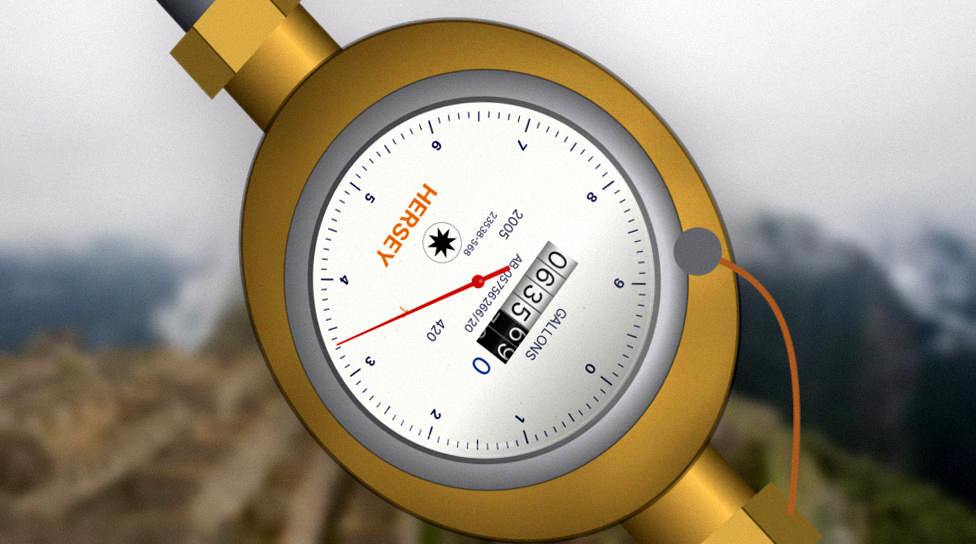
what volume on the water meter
635693.3 gal
